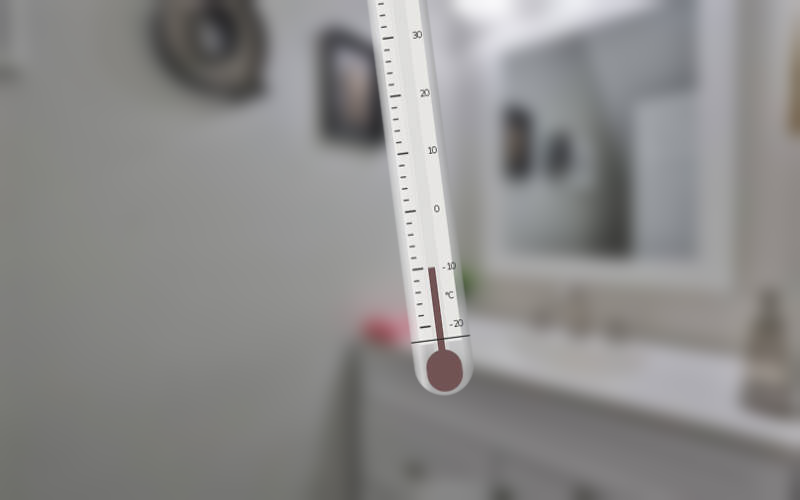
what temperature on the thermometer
-10 °C
